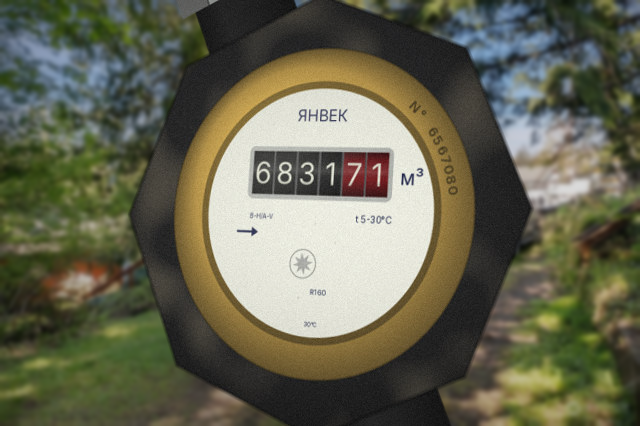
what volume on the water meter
6831.71 m³
